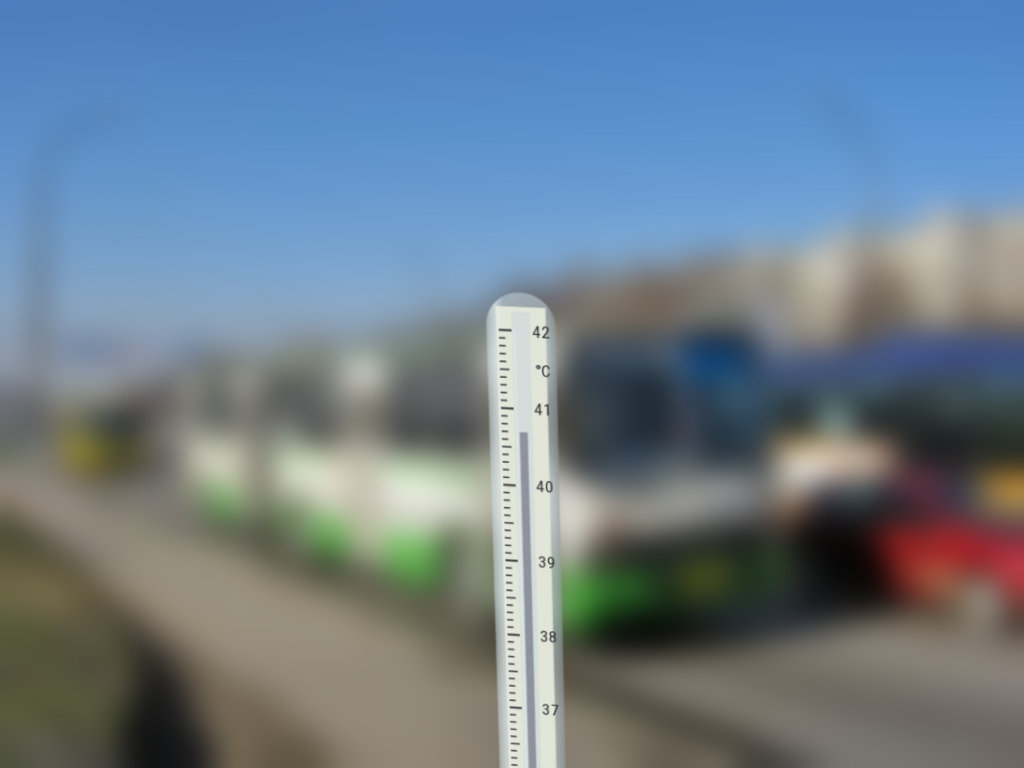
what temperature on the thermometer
40.7 °C
